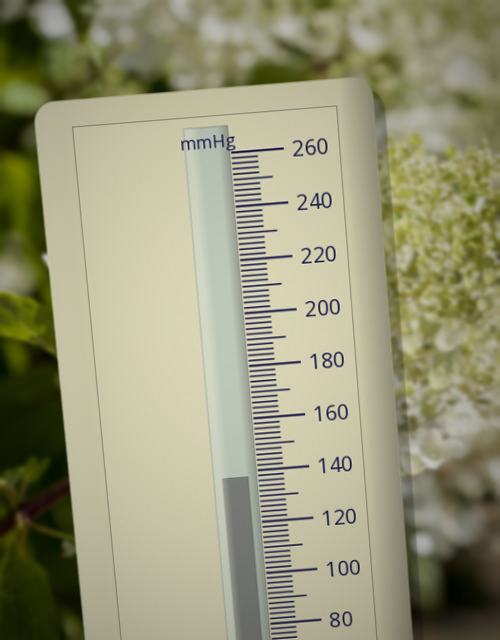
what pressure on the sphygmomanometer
138 mmHg
